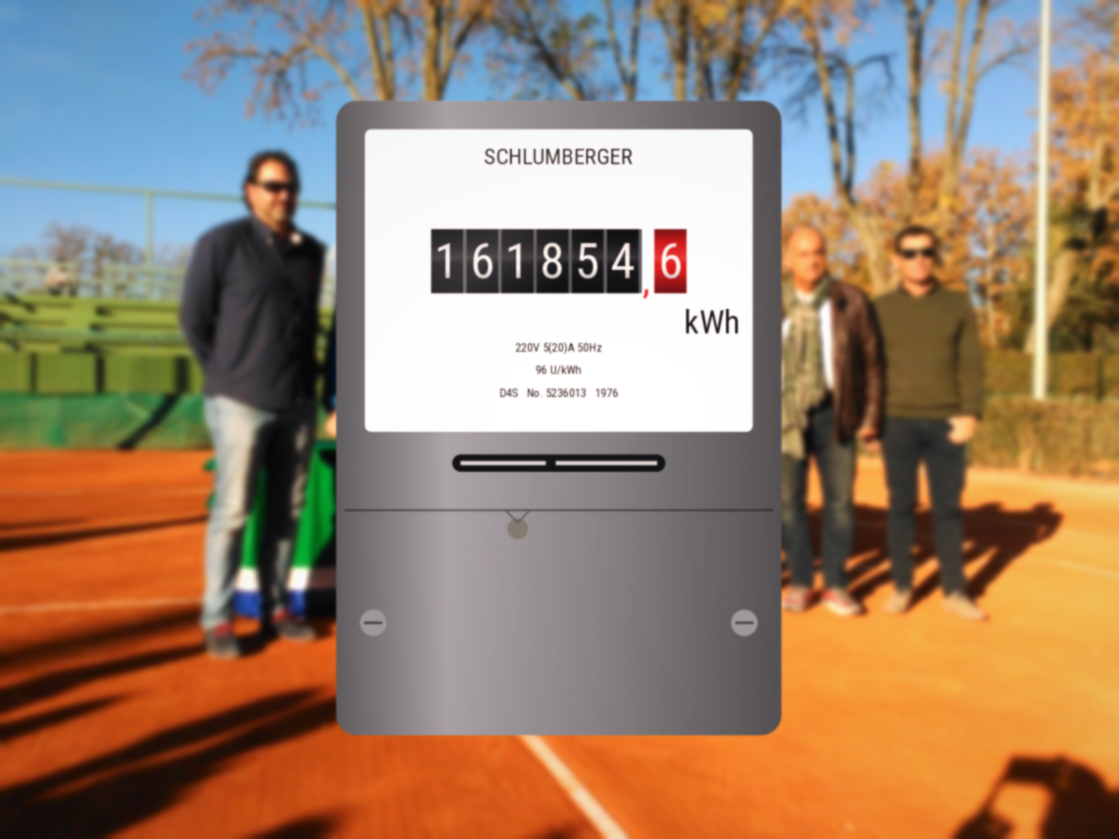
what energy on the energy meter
161854.6 kWh
